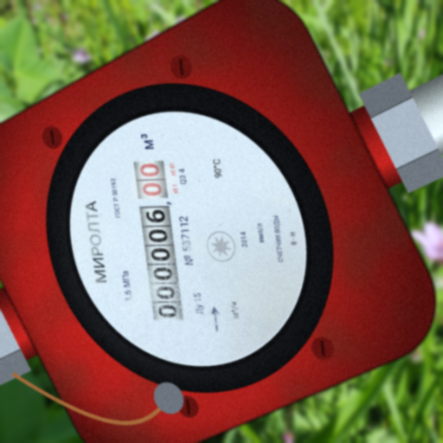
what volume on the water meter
6.00 m³
